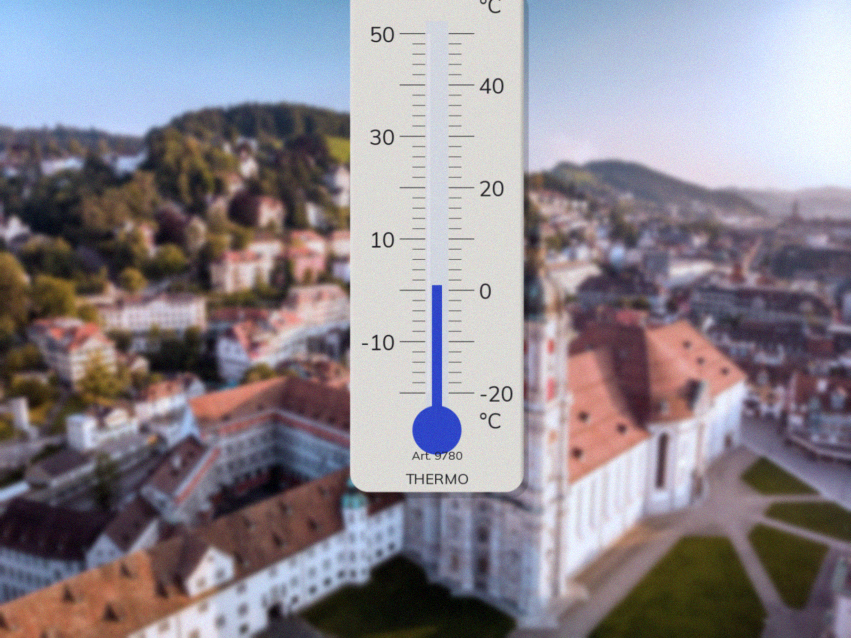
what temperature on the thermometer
1 °C
